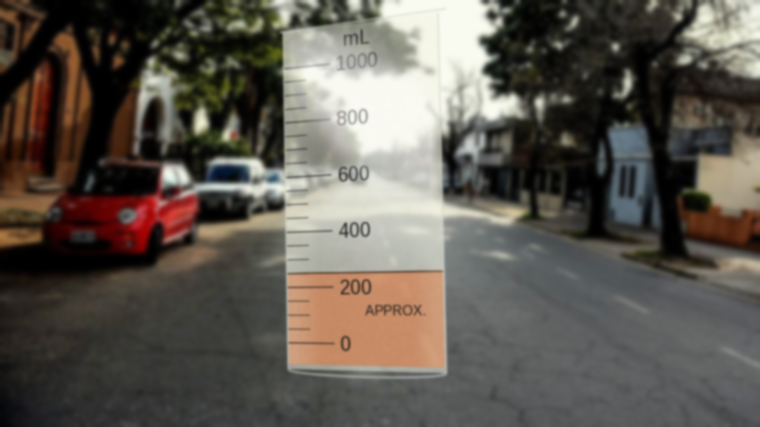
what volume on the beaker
250 mL
